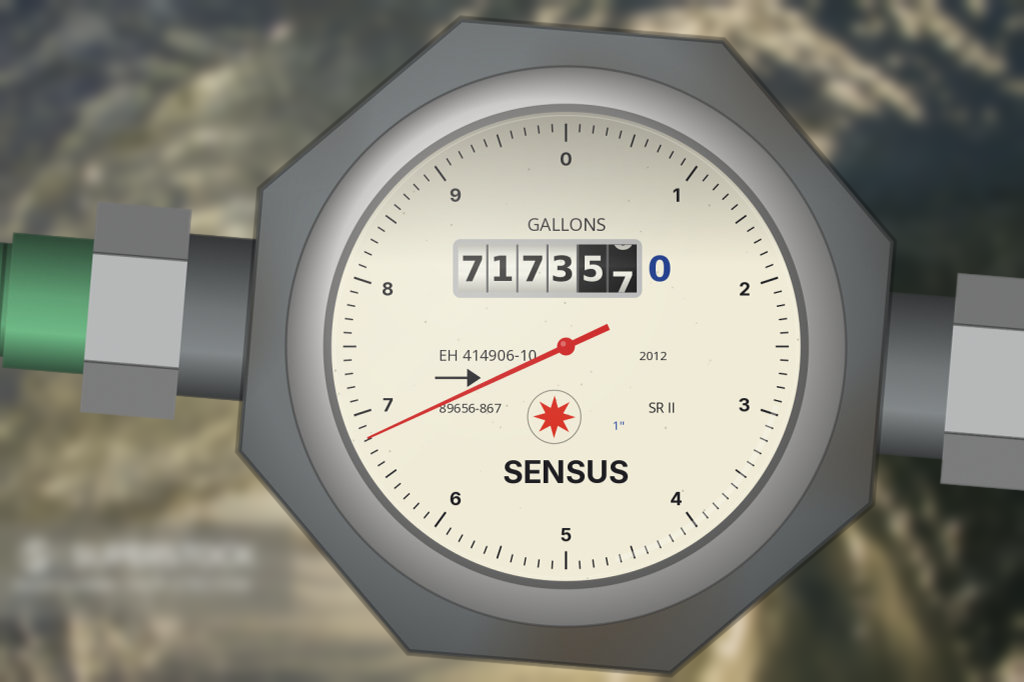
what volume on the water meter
7173566.8 gal
